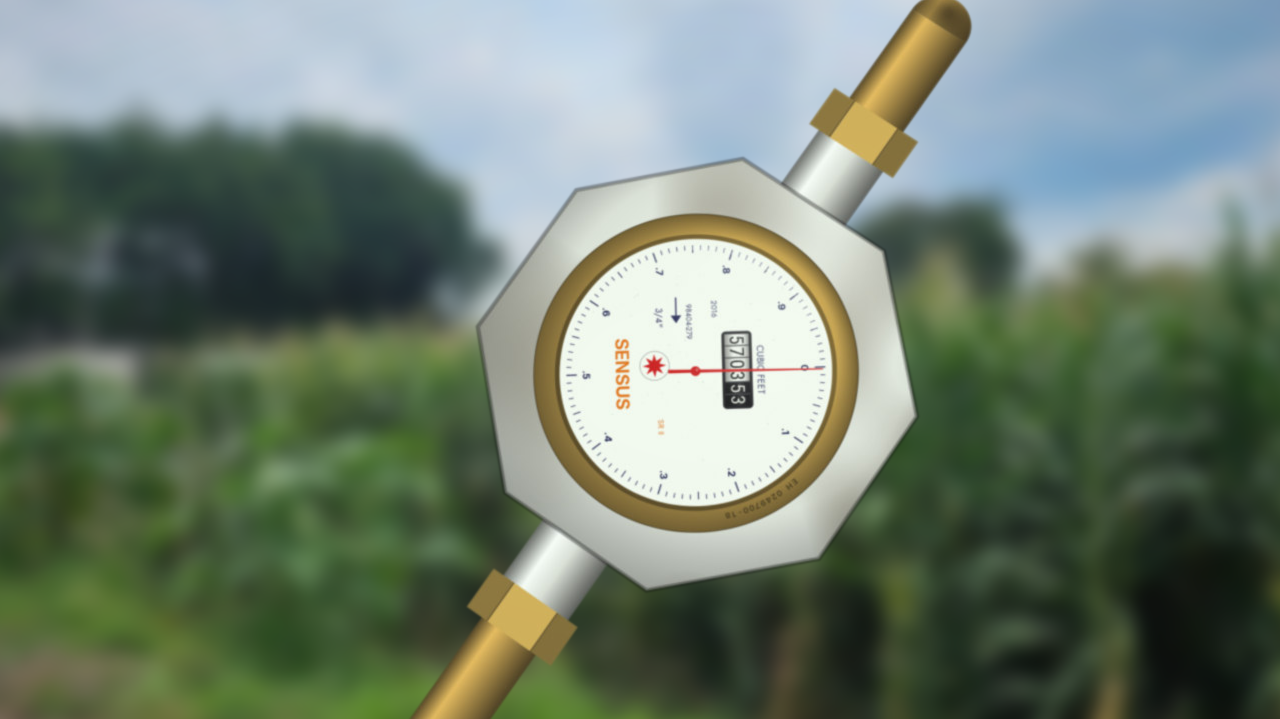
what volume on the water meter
570353.00 ft³
